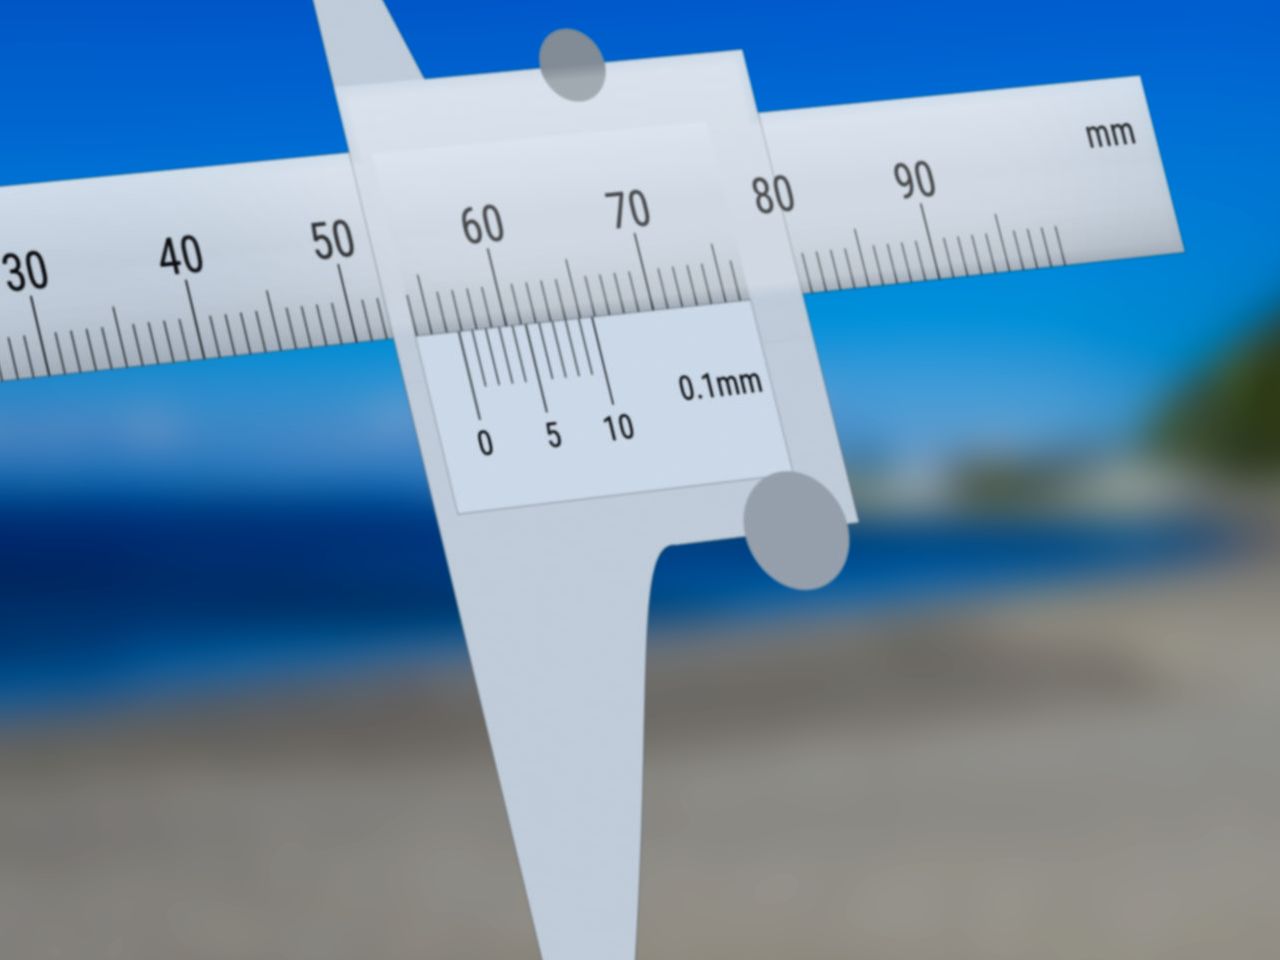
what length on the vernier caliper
56.8 mm
